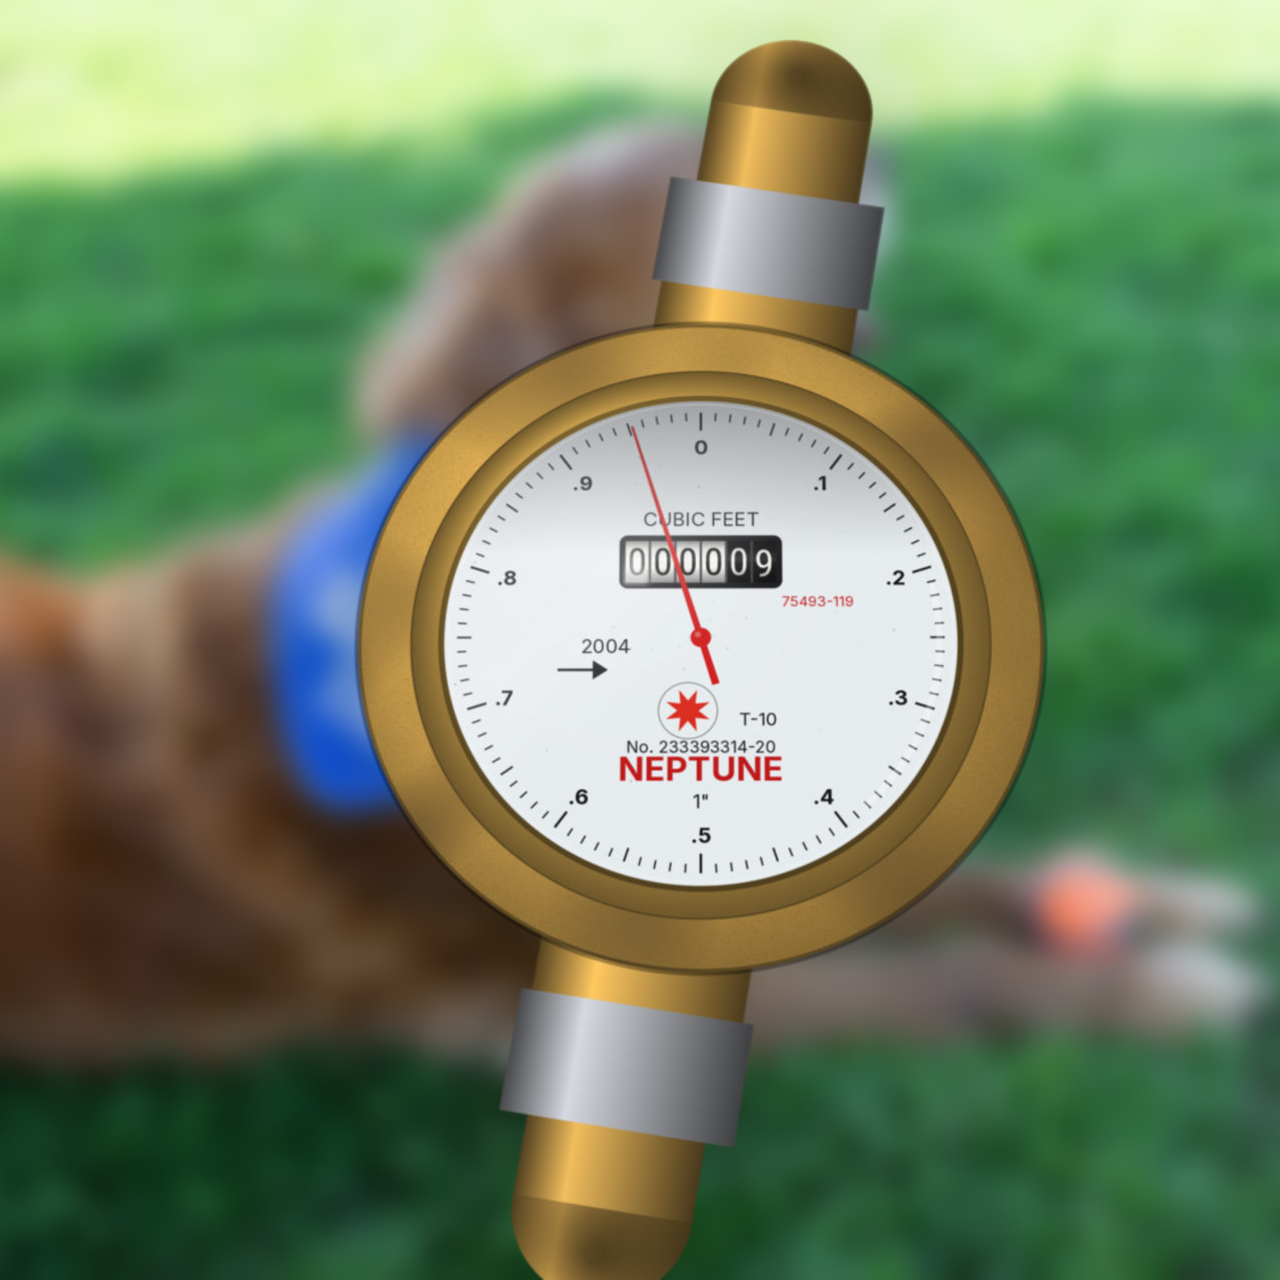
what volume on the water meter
8.95 ft³
